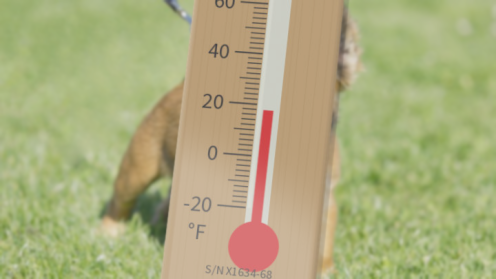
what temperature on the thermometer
18 °F
